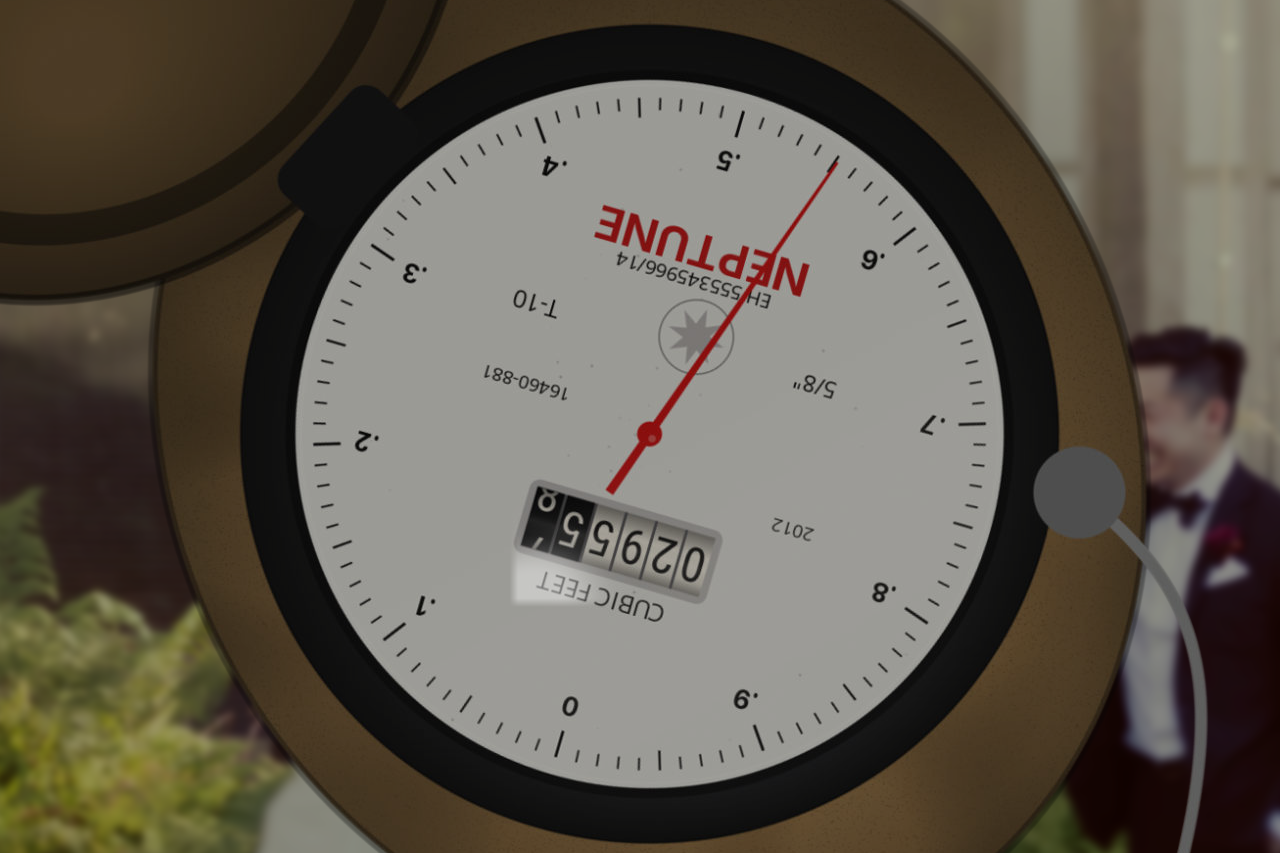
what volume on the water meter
29557.55 ft³
